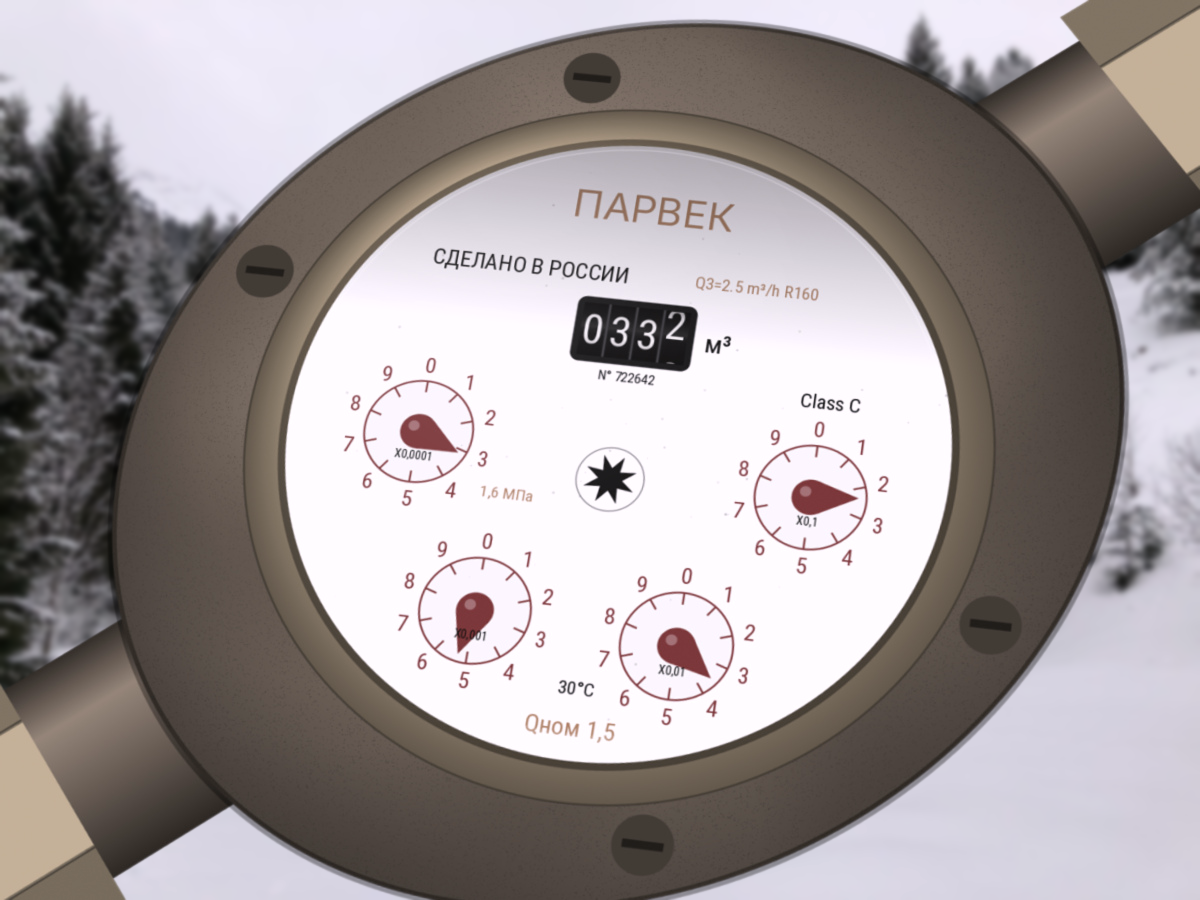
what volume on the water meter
332.2353 m³
